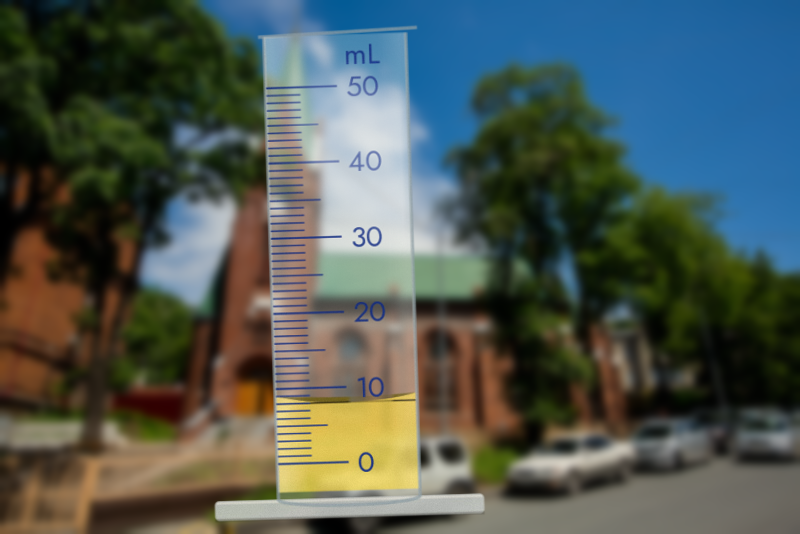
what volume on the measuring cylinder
8 mL
